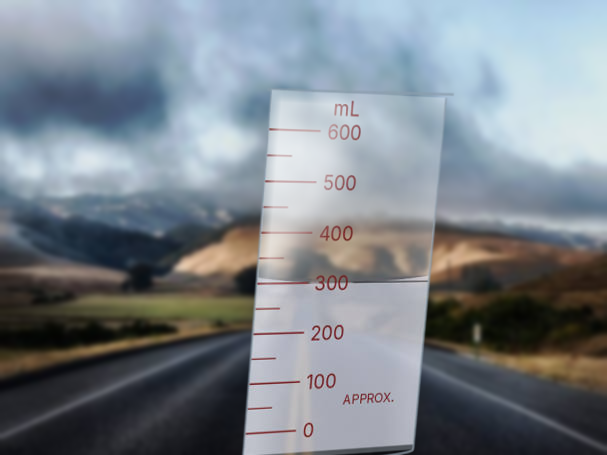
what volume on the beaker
300 mL
